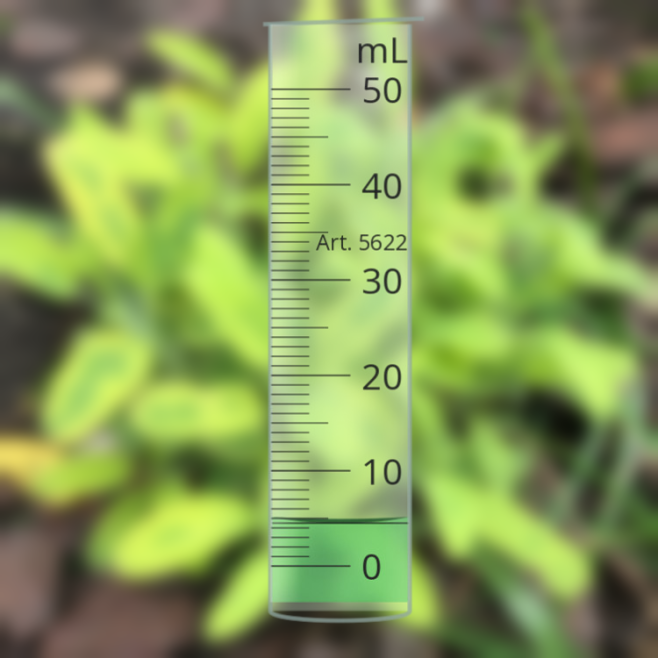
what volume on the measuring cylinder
4.5 mL
